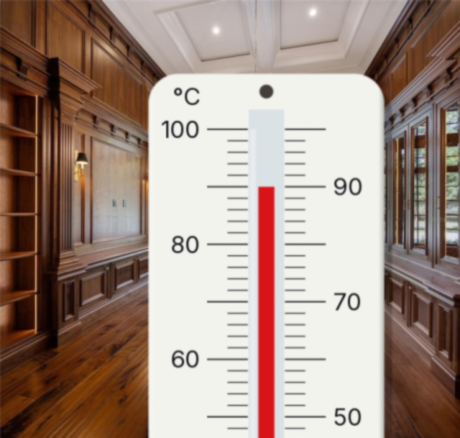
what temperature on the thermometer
90 °C
